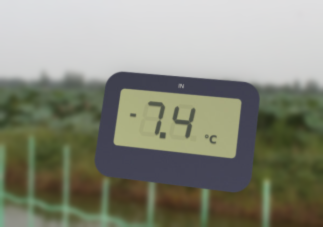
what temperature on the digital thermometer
-7.4 °C
